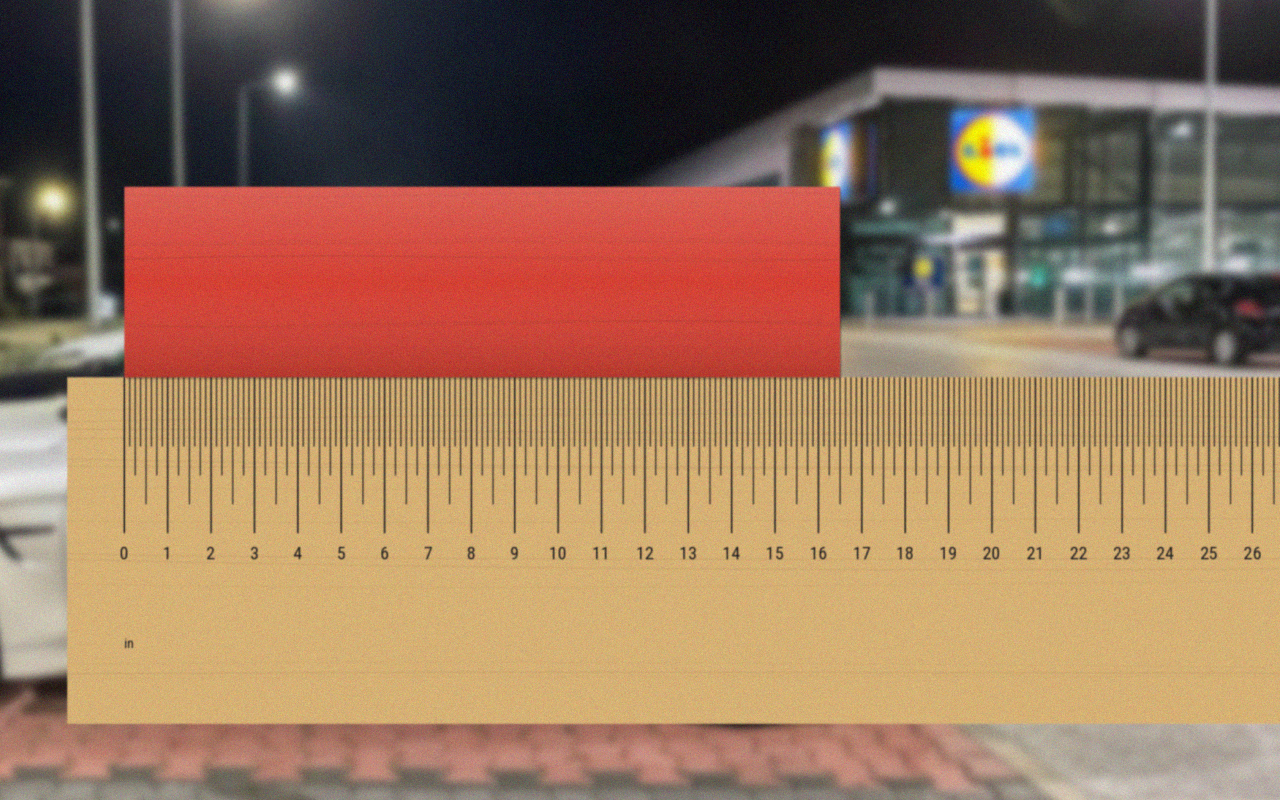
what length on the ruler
16.5 in
